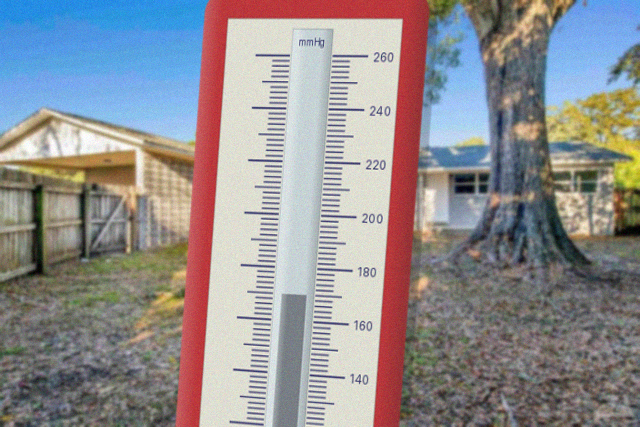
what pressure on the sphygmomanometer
170 mmHg
